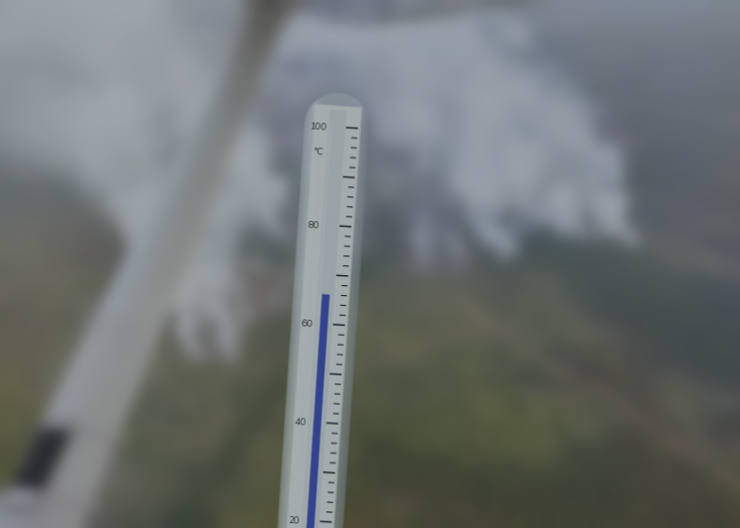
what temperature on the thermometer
66 °C
